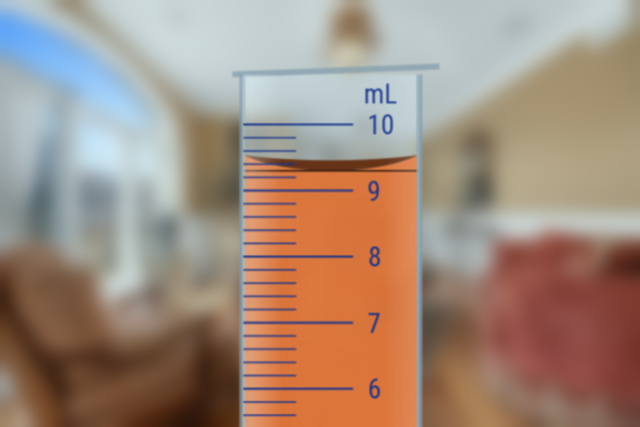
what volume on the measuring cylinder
9.3 mL
